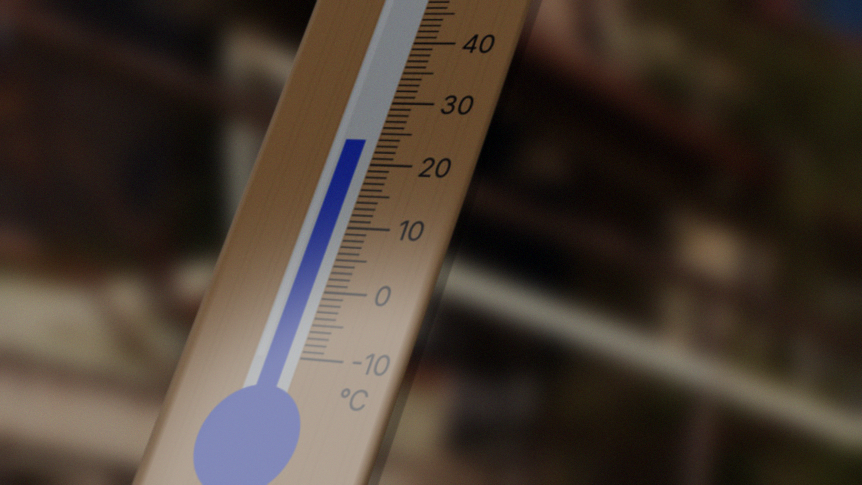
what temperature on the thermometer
24 °C
